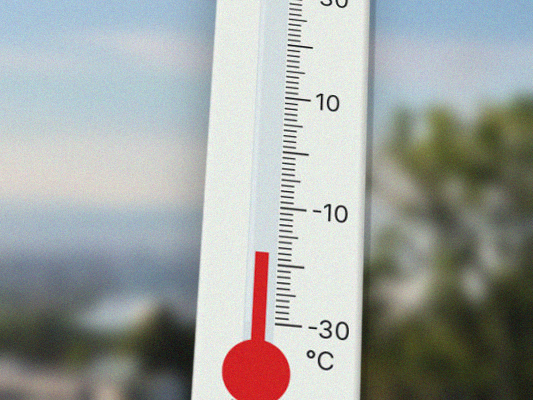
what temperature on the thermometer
-18 °C
